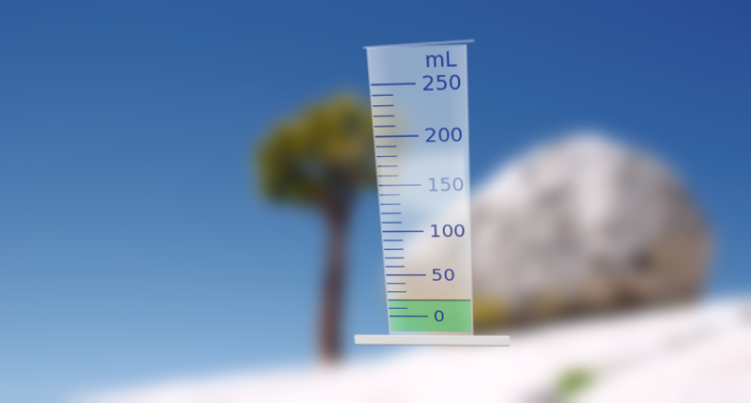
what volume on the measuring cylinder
20 mL
